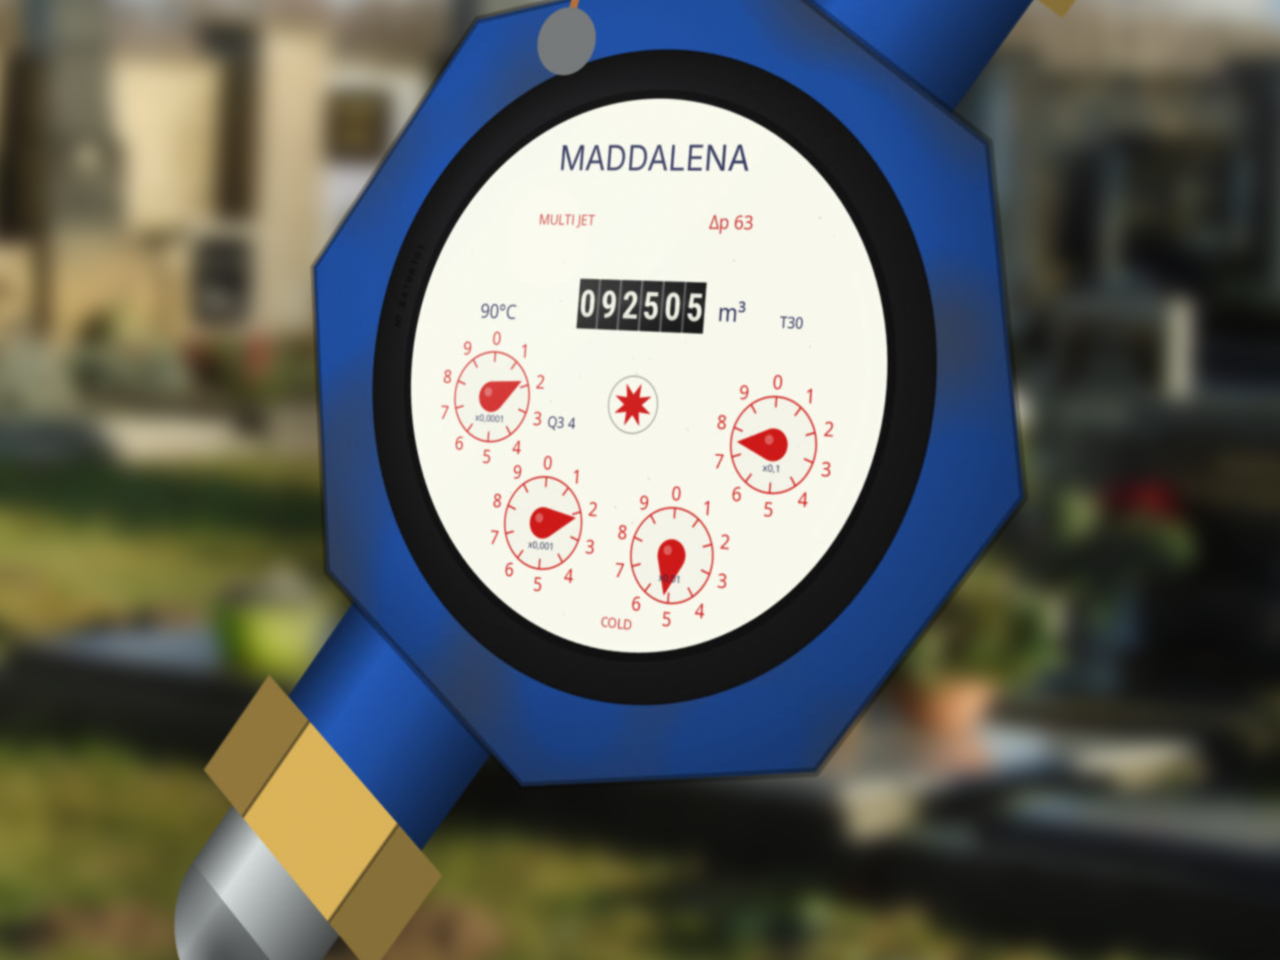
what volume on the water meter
92505.7521 m³
